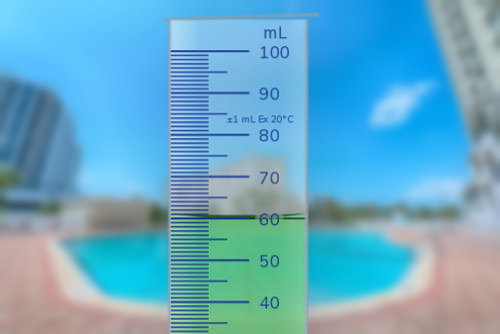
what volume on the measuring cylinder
60 mL
